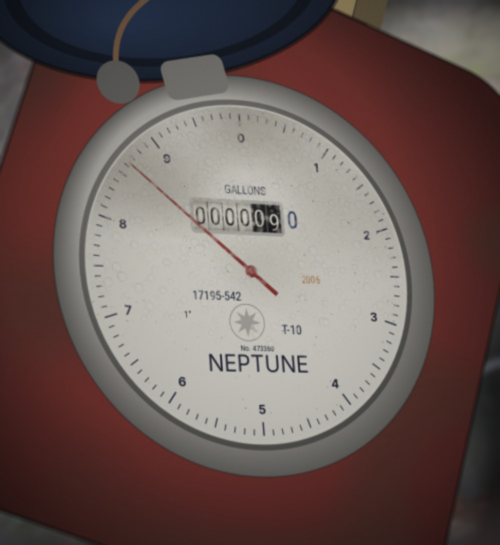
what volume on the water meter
88.6 gal
